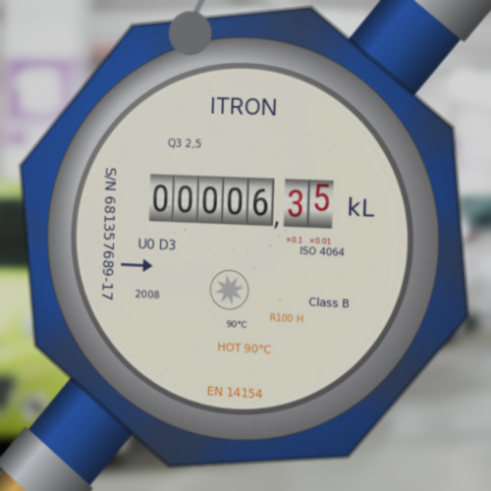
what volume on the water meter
6.35 kL
